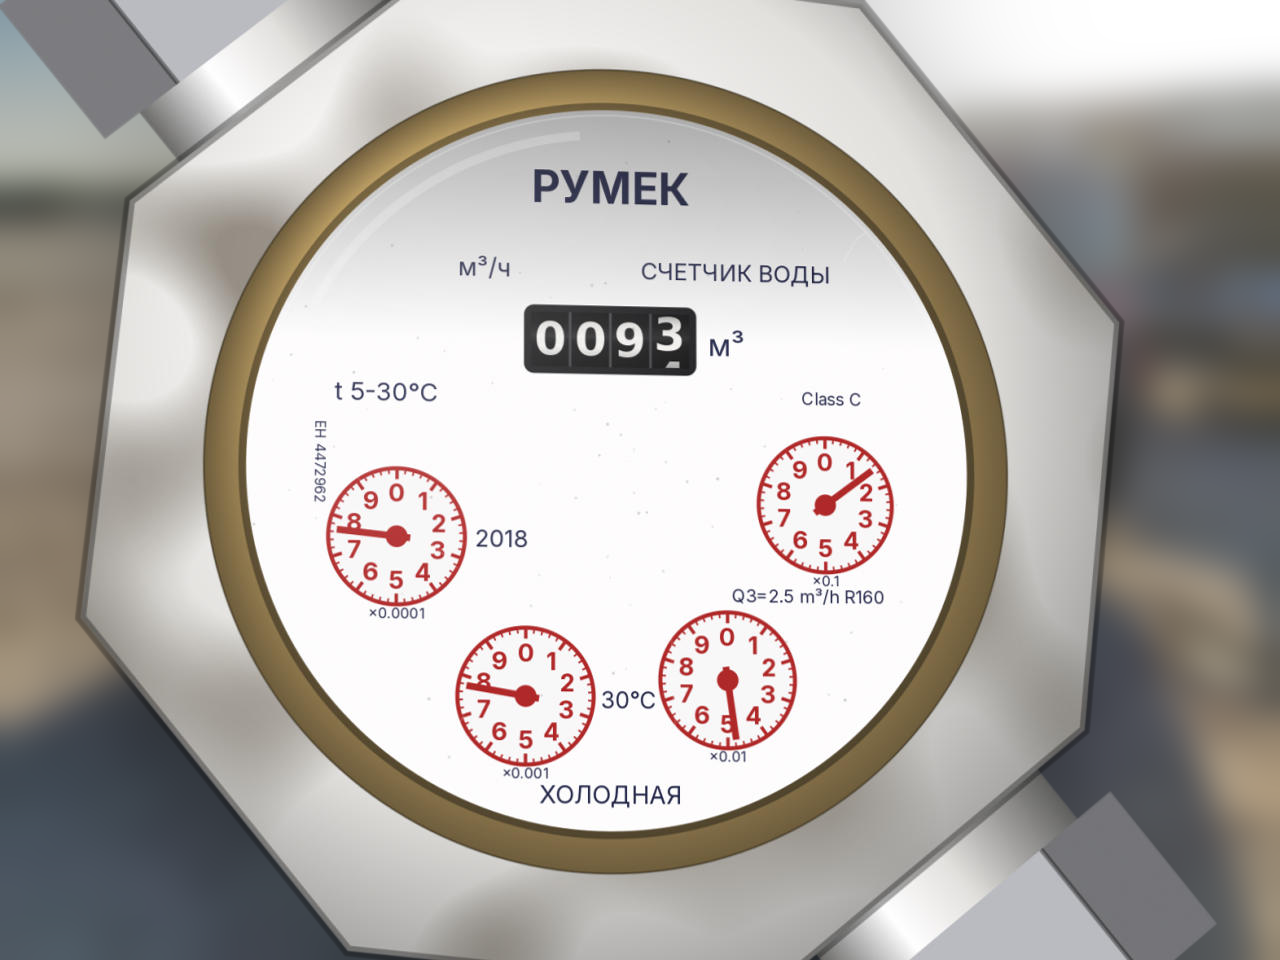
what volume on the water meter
93.1477 m³
